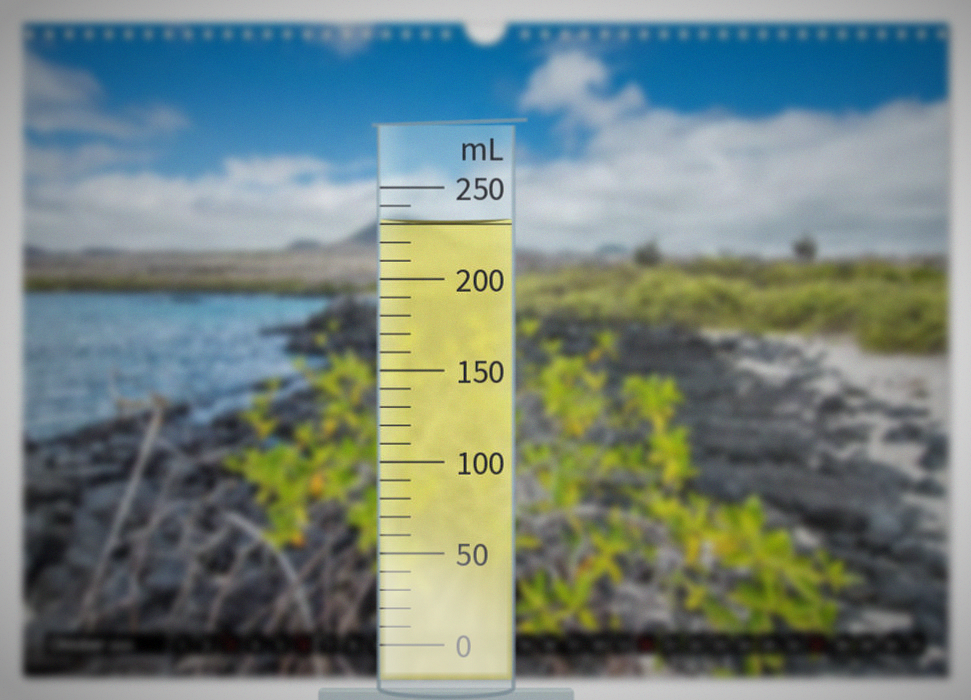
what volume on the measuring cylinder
230 mL
